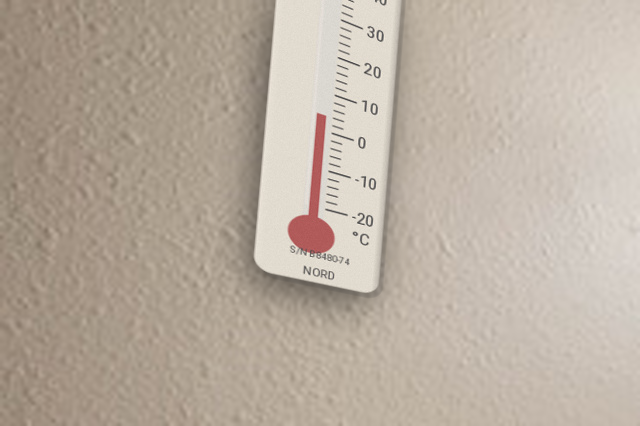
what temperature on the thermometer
4 °C
